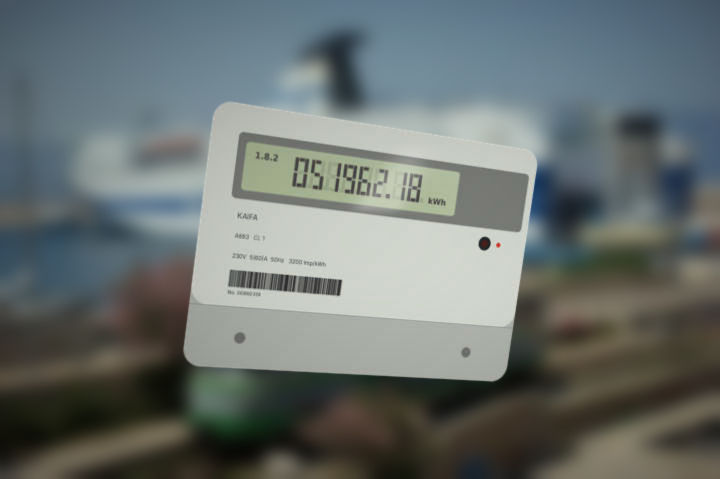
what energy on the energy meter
51962.18 kWh
